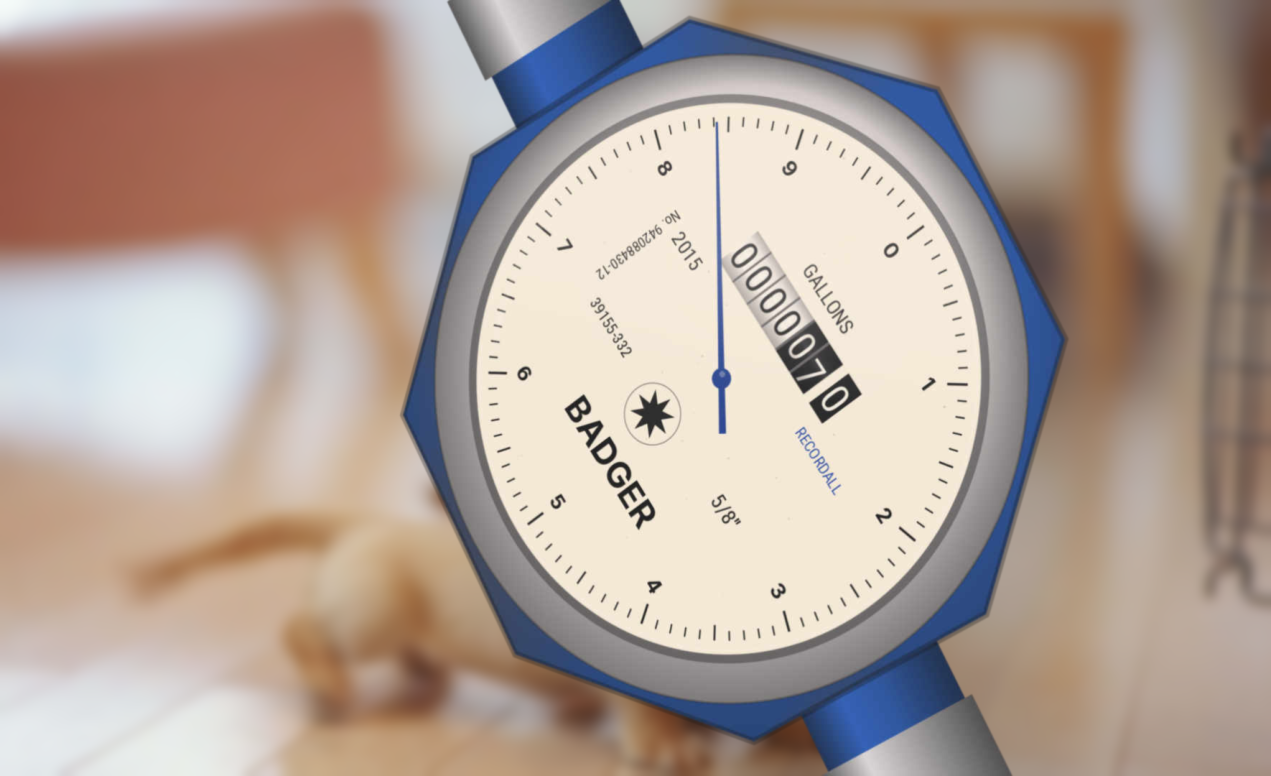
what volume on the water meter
68.4 gal
